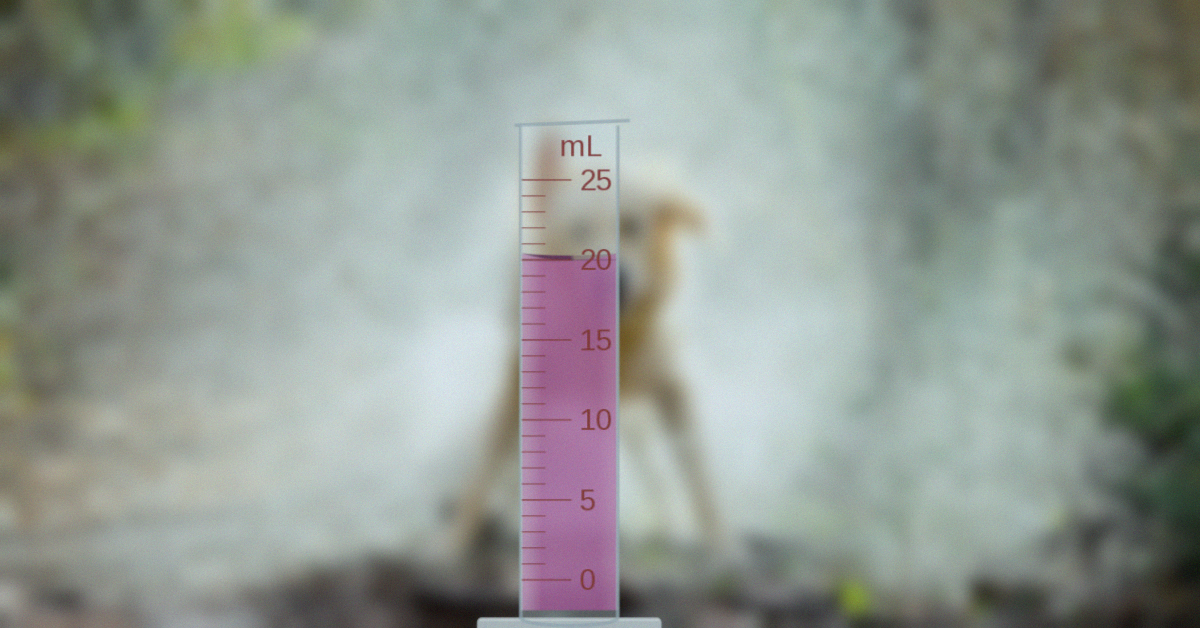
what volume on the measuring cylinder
20 mL
